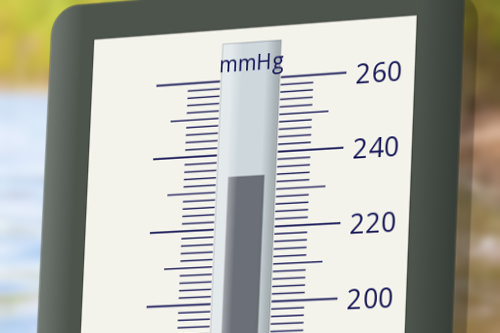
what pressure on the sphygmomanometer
234 mmHg
